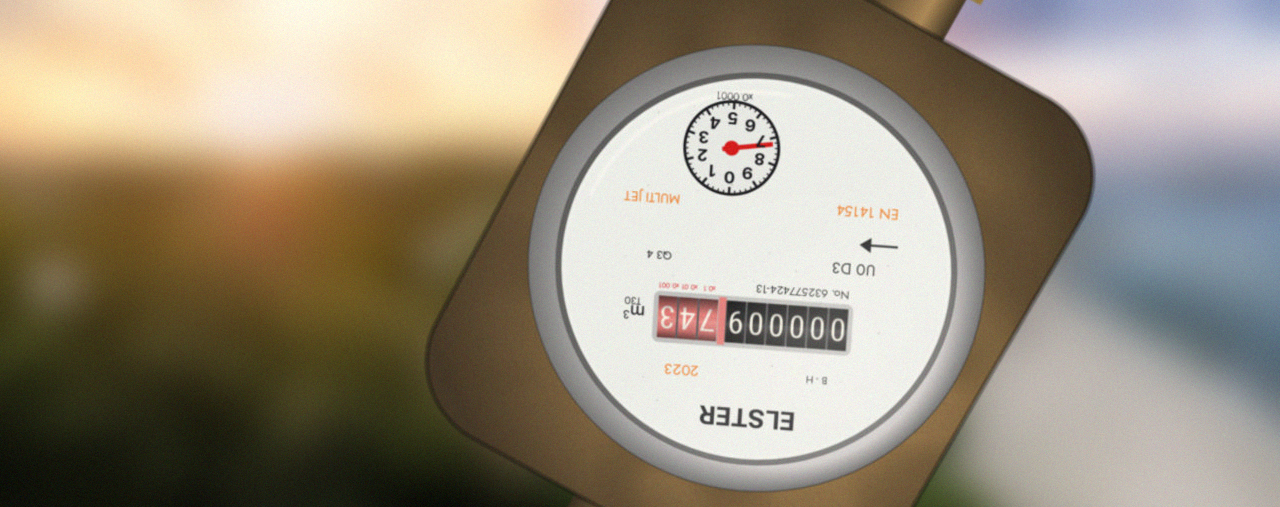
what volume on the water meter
9.7437 m³
